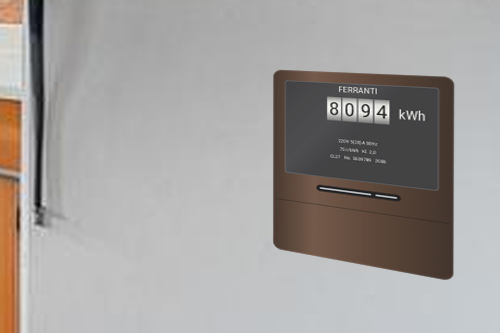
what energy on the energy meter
8094 kWh
